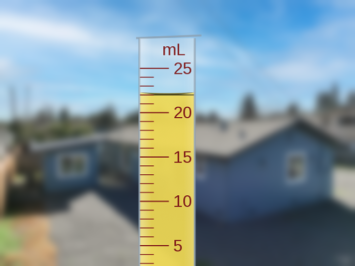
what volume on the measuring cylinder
22 mL
